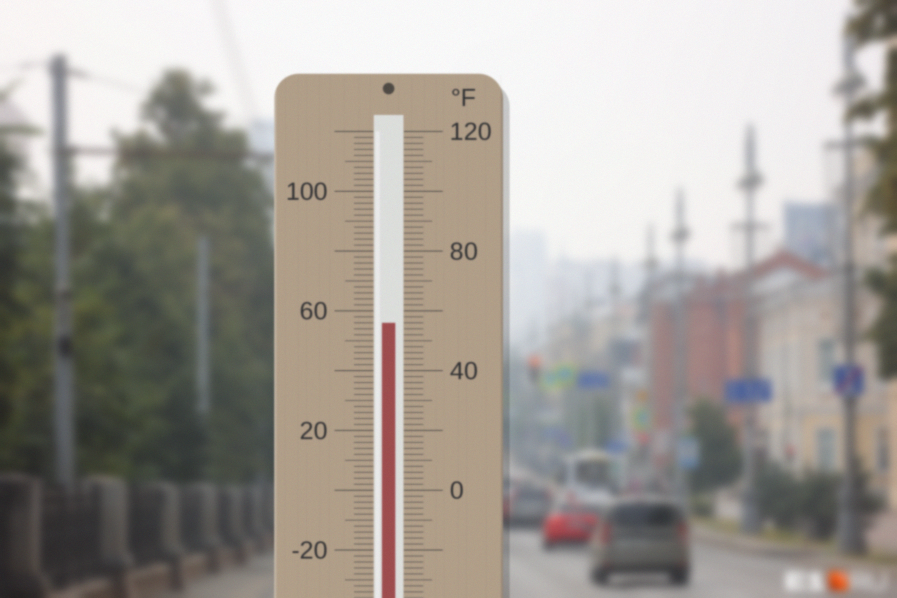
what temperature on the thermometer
56 °F
